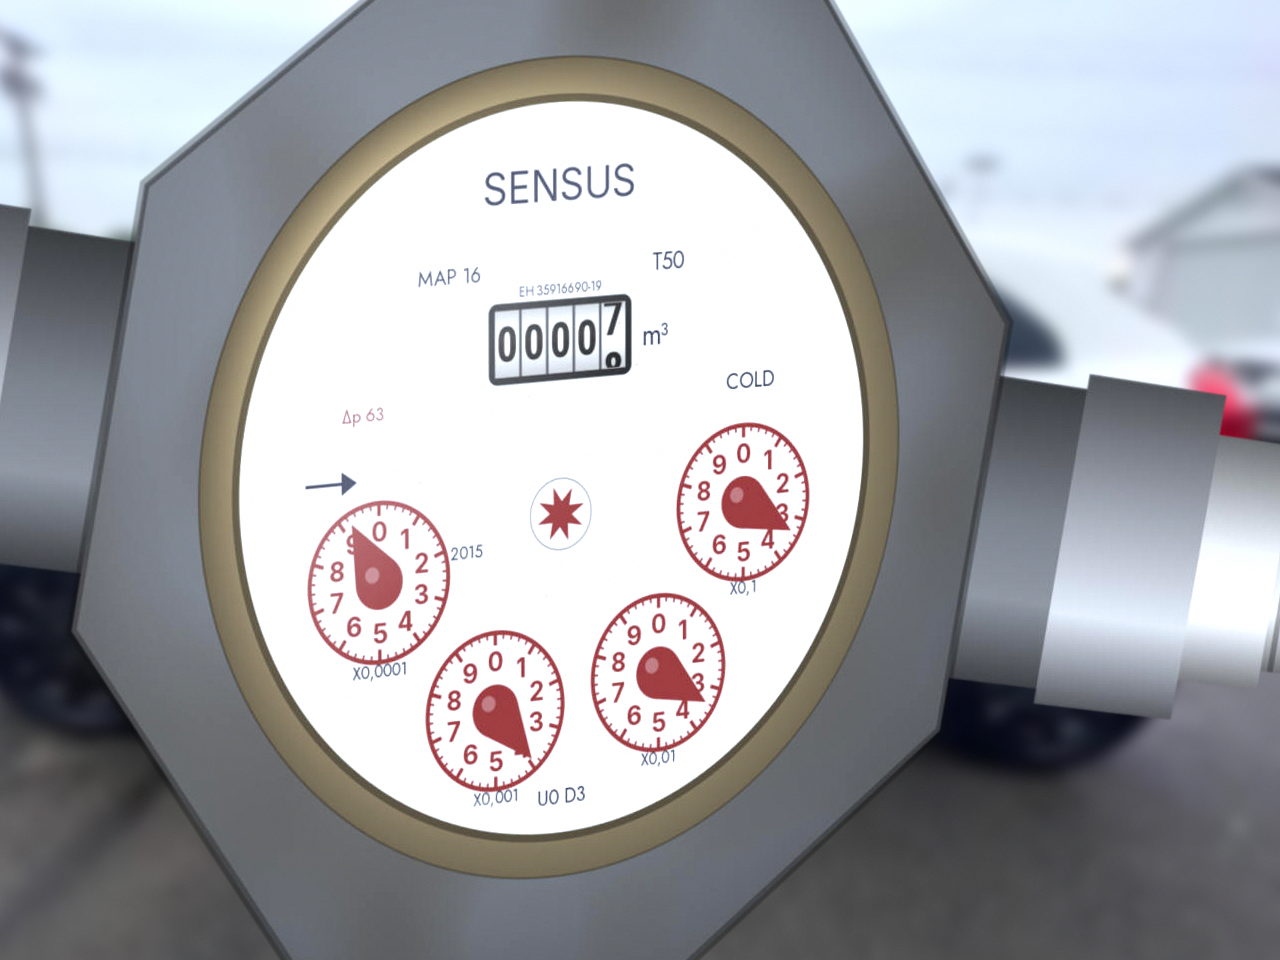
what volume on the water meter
7.3339 m³
